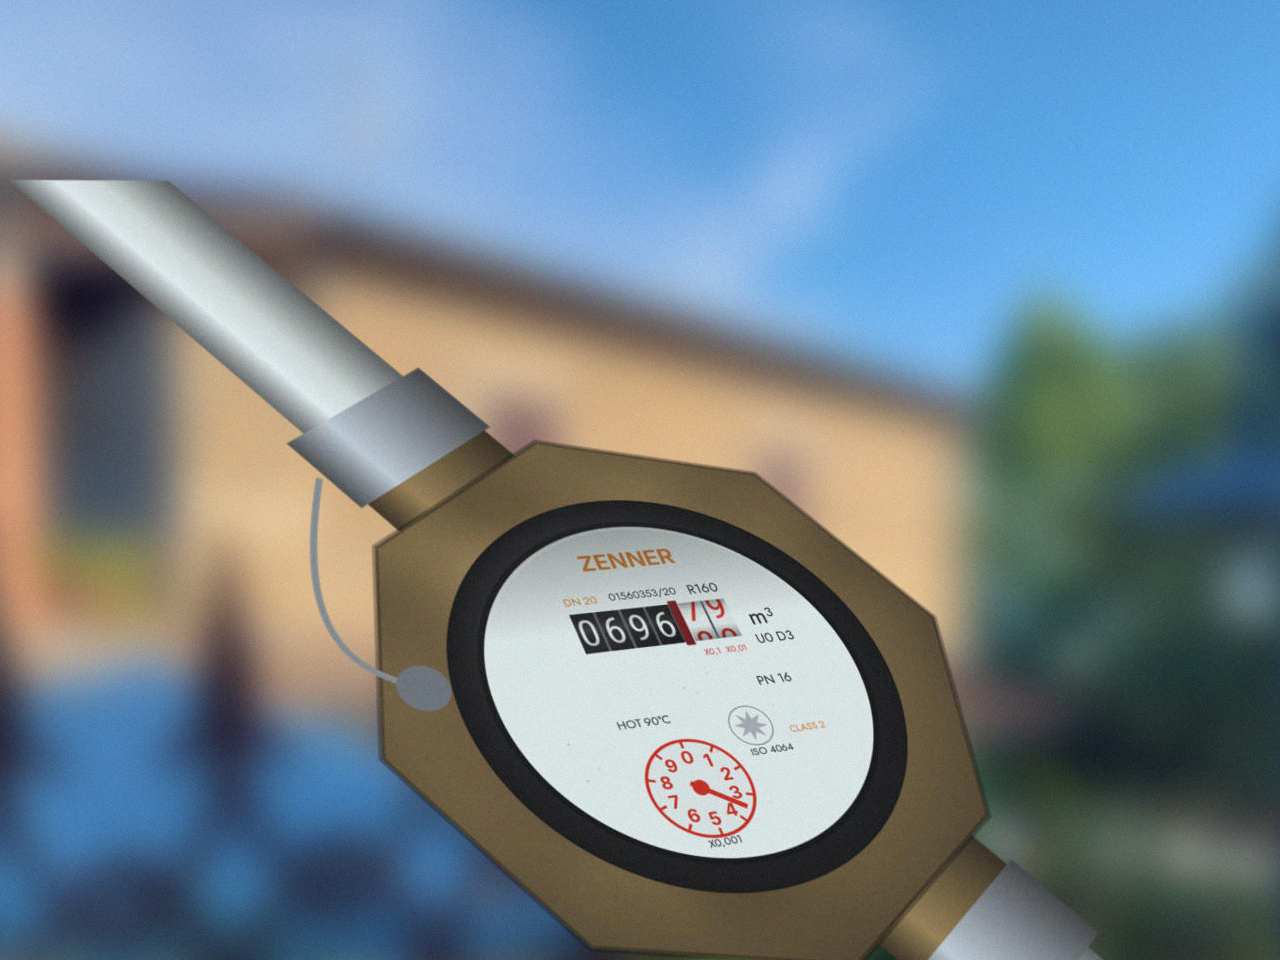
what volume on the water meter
696.793 m³
